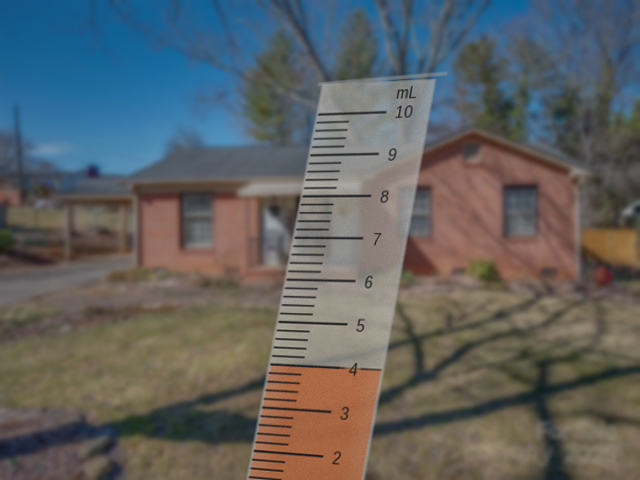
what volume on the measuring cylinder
4 mL
